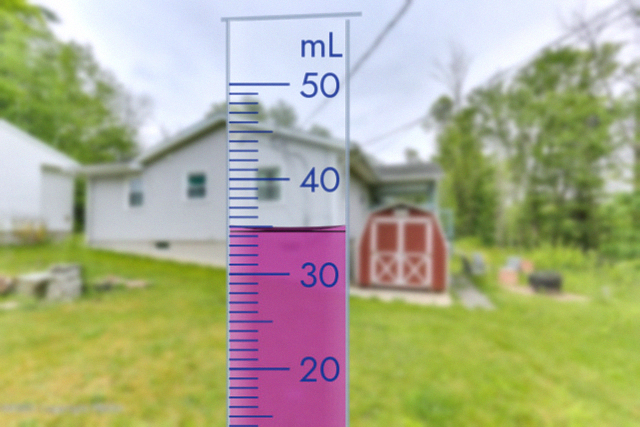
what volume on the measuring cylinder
34.5 mL
